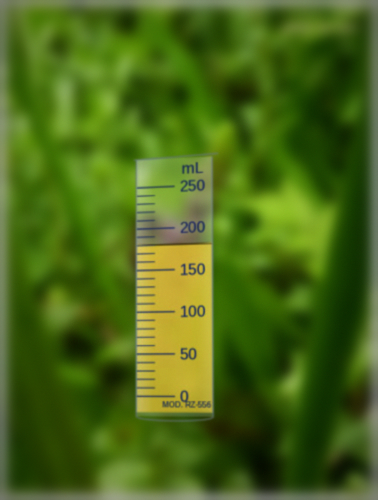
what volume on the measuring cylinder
180 mL
